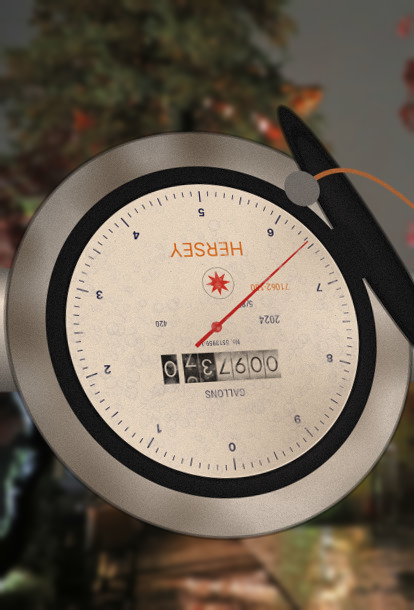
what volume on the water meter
97366.4 gal
